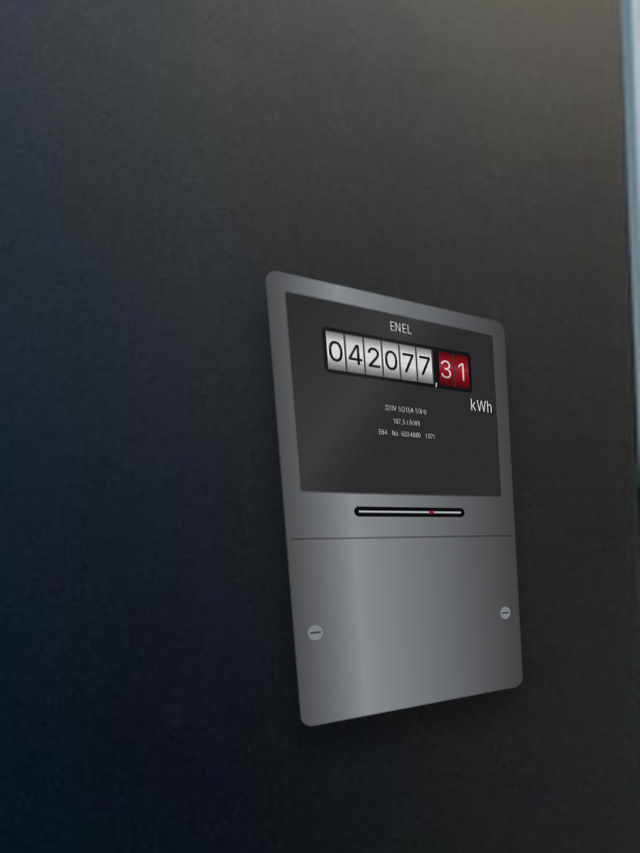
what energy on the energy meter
42077.31 kWh
